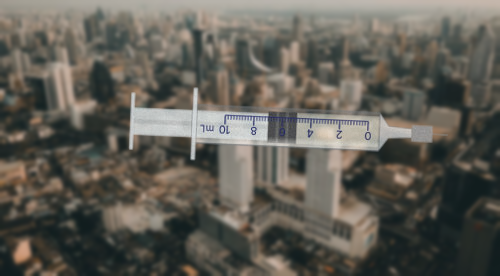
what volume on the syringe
5 mL
